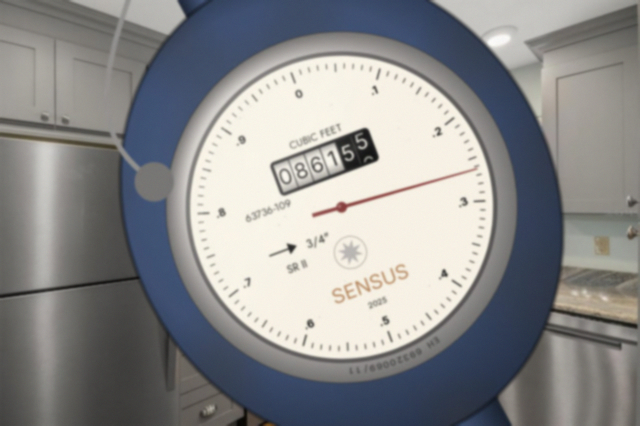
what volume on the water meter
86155.26 ft³
